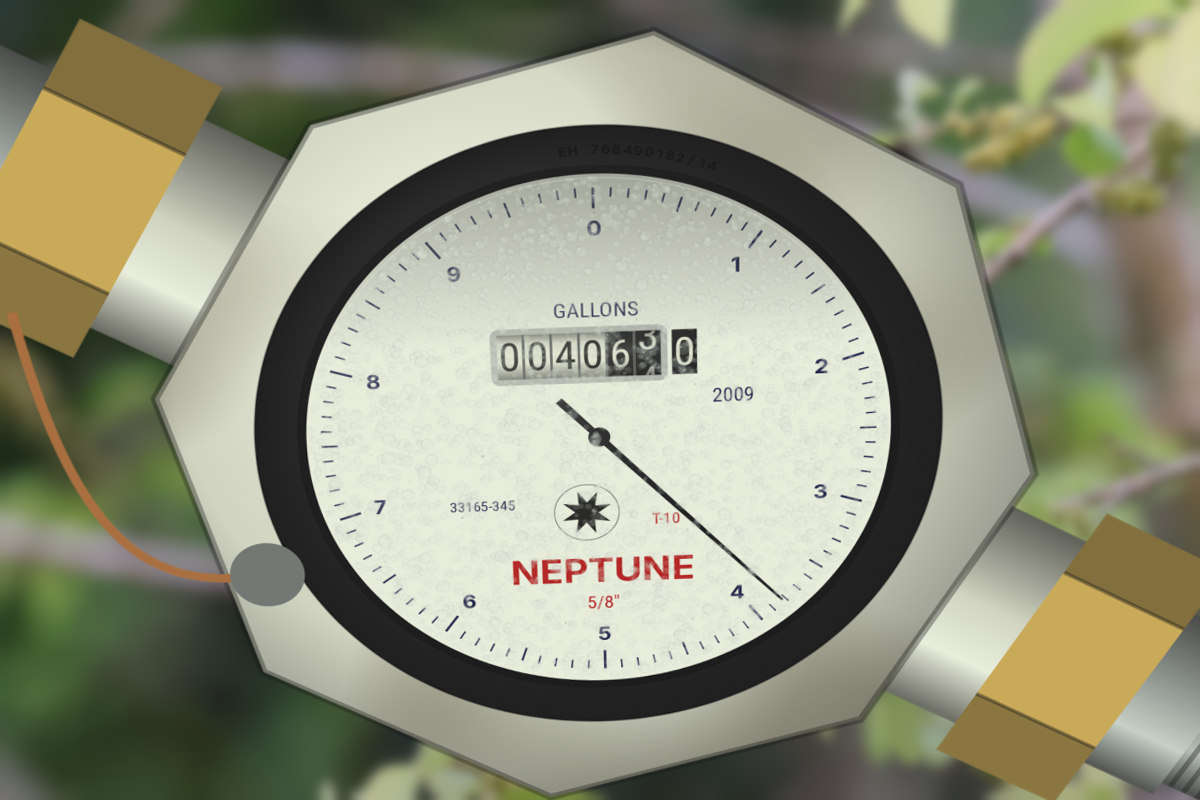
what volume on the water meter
40633.8 gal
